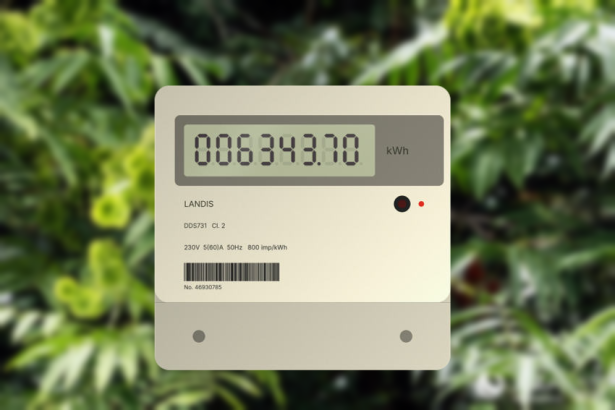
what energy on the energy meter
6343.70 kWh
